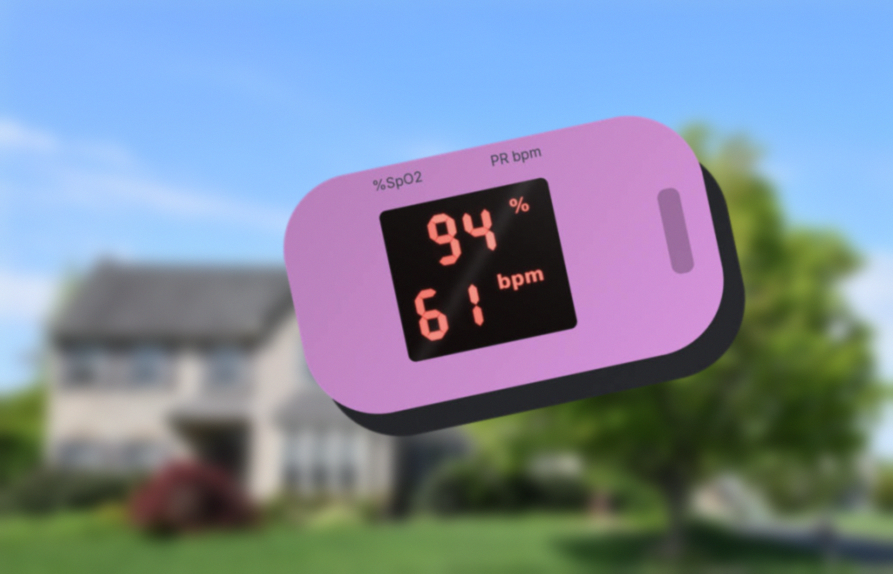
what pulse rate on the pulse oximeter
61 bpm
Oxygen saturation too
94 %
